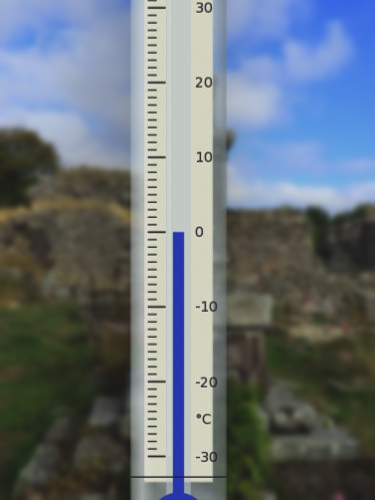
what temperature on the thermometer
0 °C
